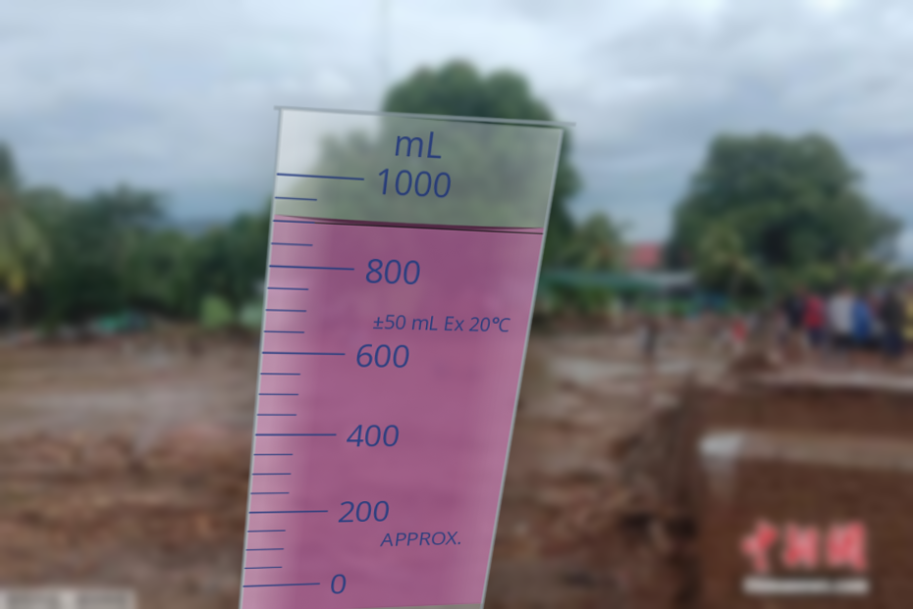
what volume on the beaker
900 mL
